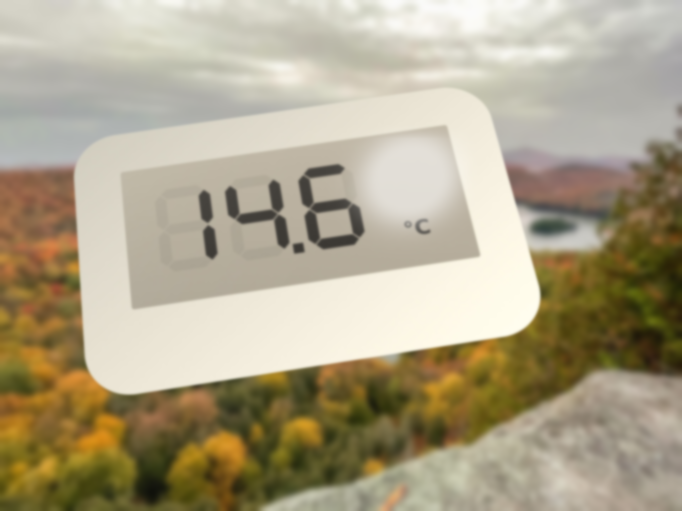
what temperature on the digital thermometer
14.6 °C
